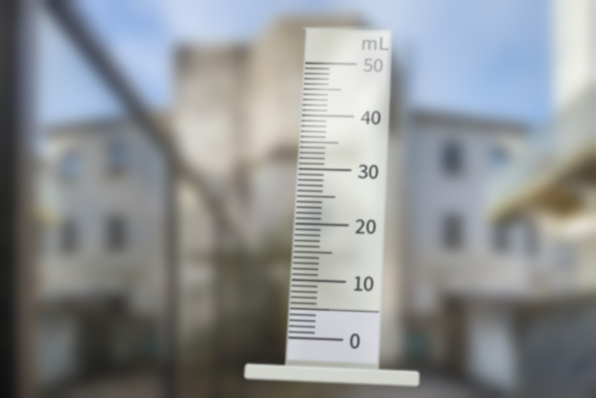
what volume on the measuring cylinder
5 mL
